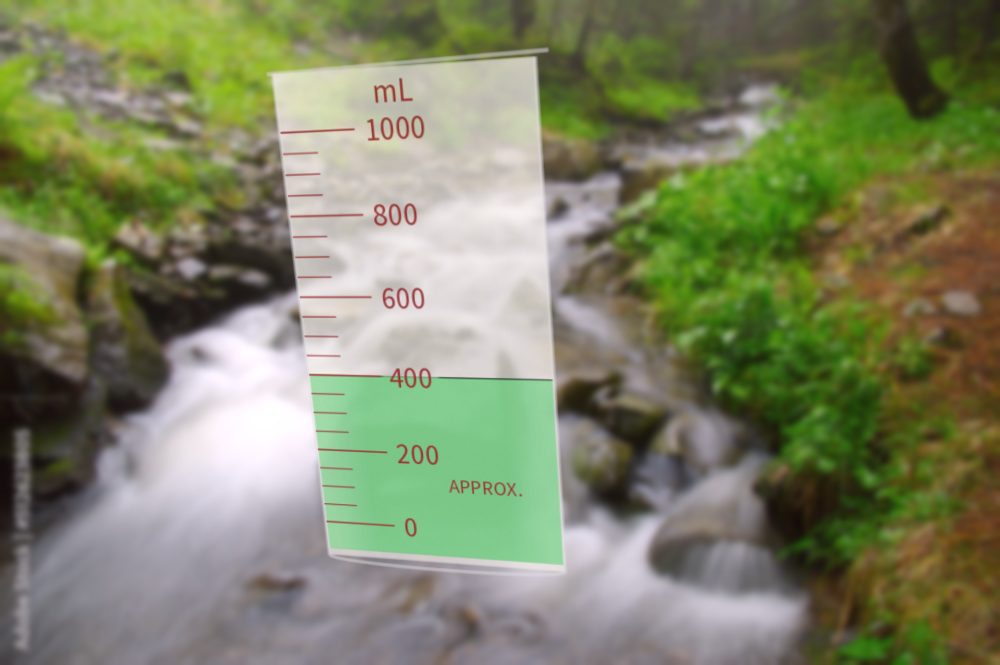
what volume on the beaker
400 mL
